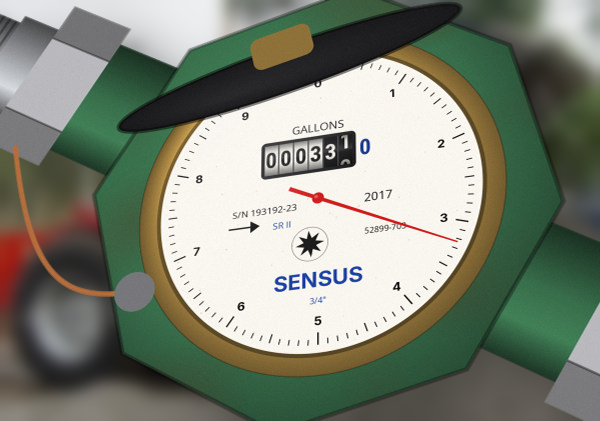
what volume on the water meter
3313.2 gal
